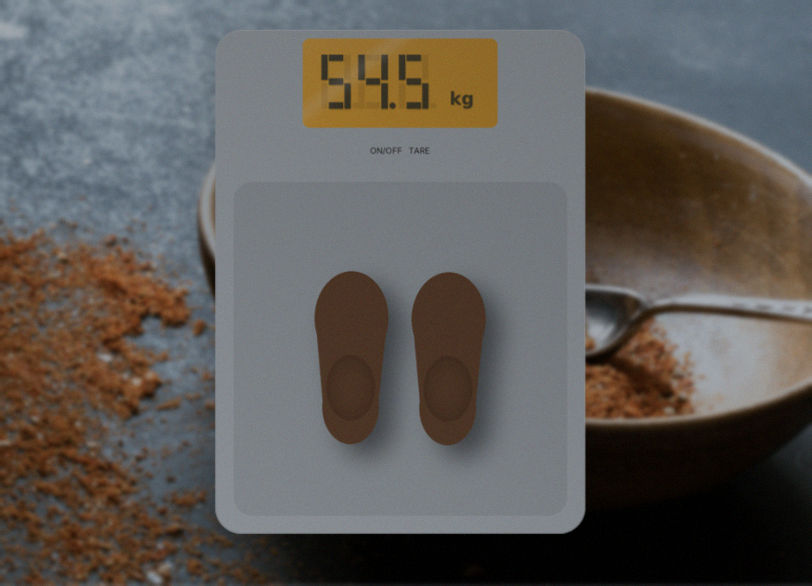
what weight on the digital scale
54.5 kg
